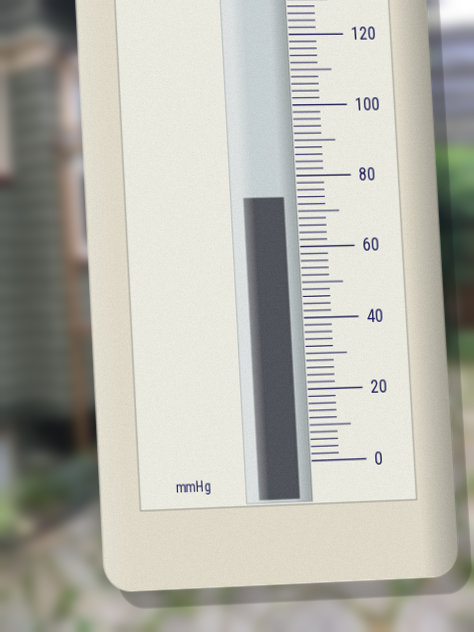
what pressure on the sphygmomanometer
74 mmHg
